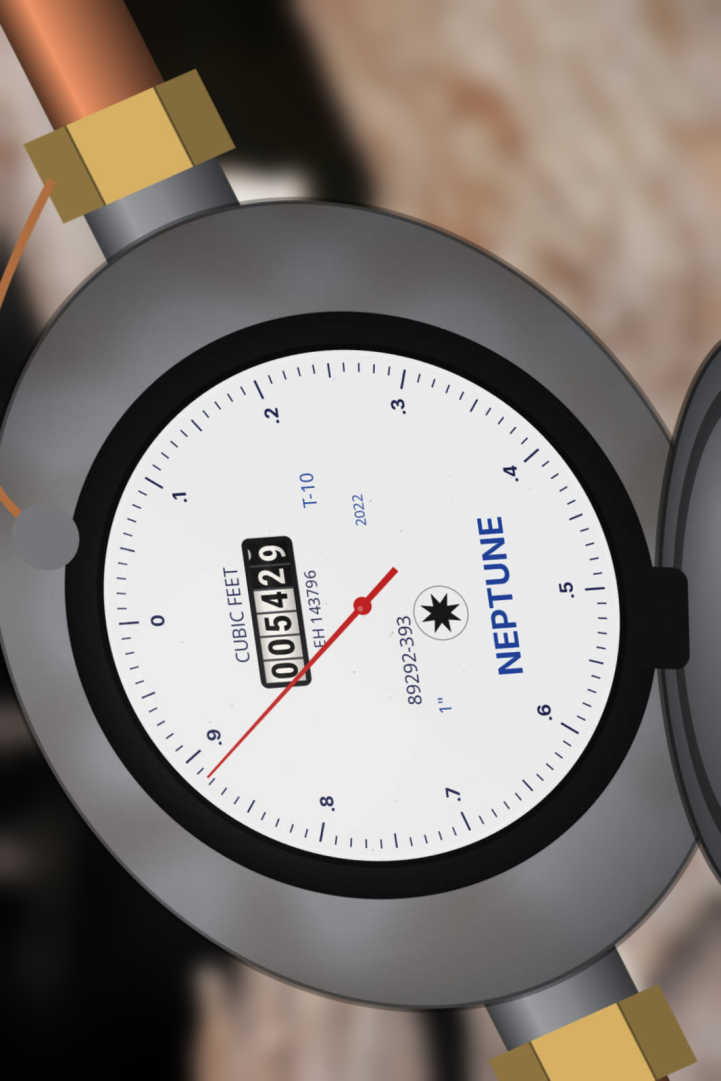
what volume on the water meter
5428.88 ft³
